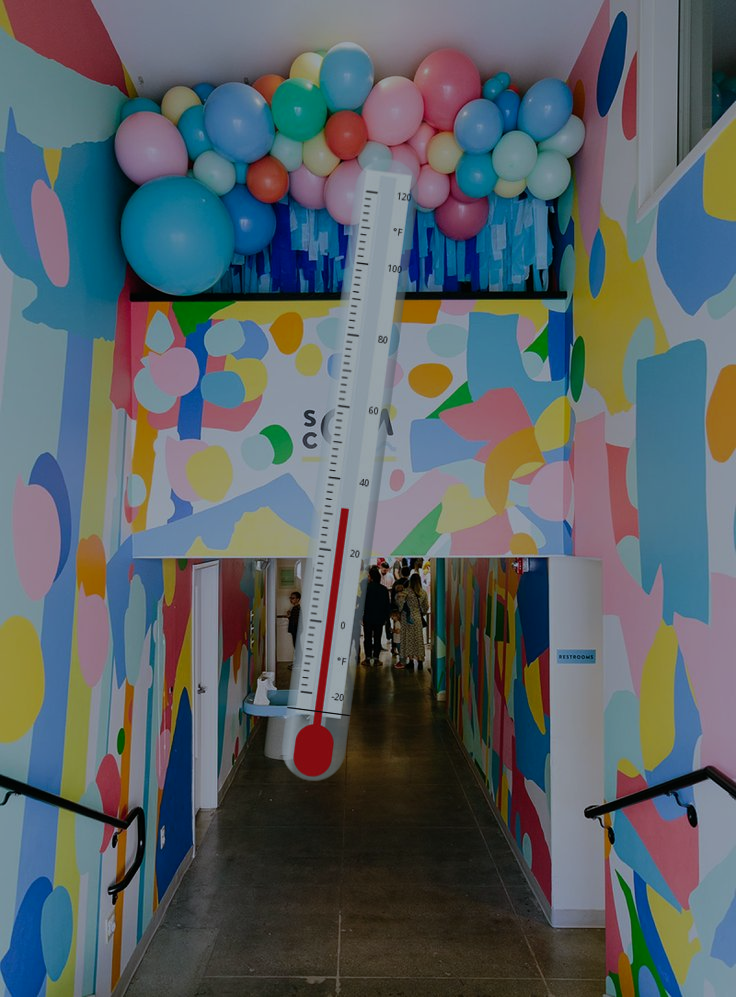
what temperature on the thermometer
32 °F
